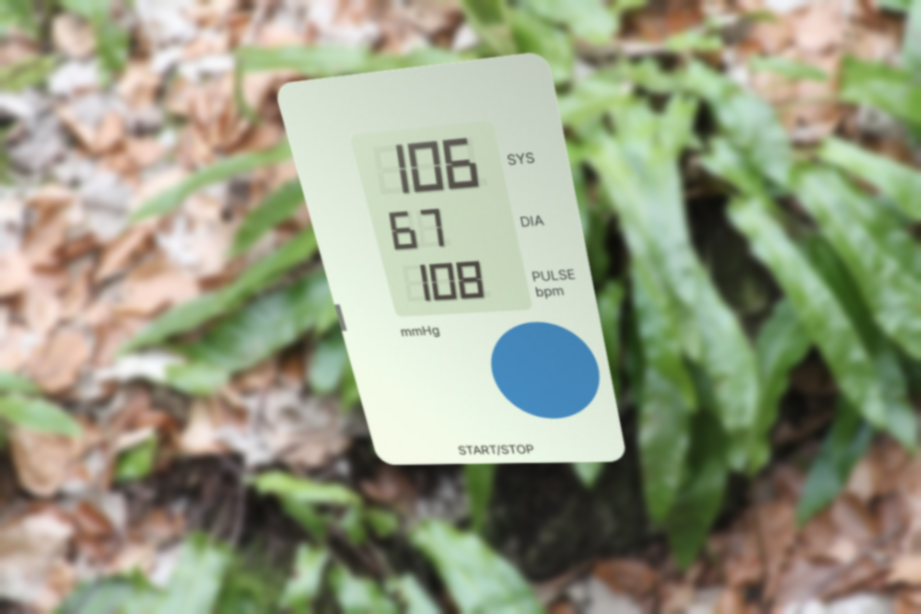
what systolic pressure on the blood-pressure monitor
106 mmHg
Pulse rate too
108 bpm
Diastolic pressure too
67 mmHg
